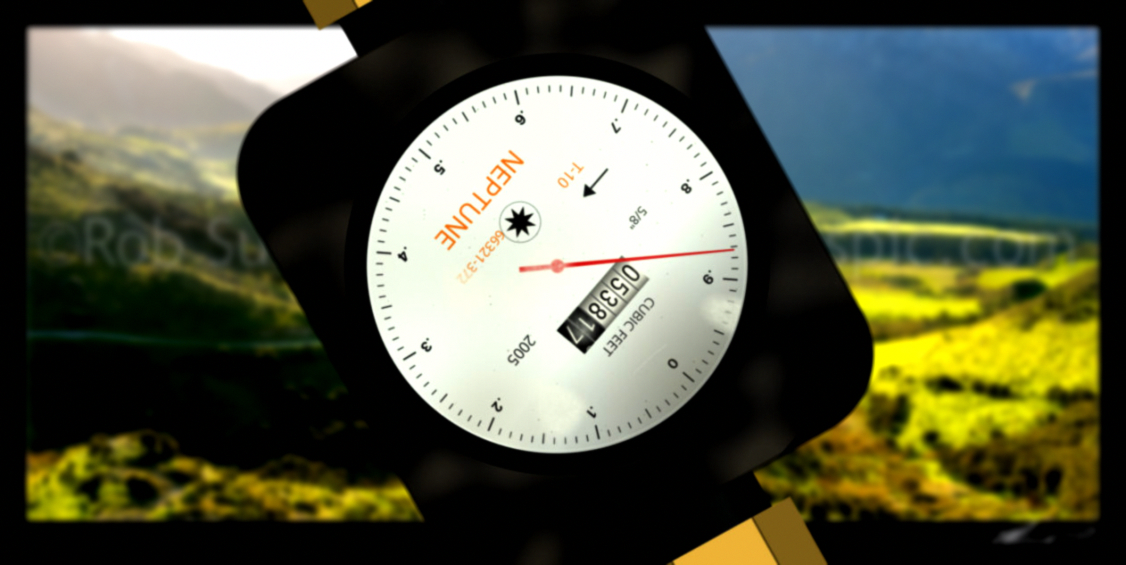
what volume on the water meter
53816.87 ft³
